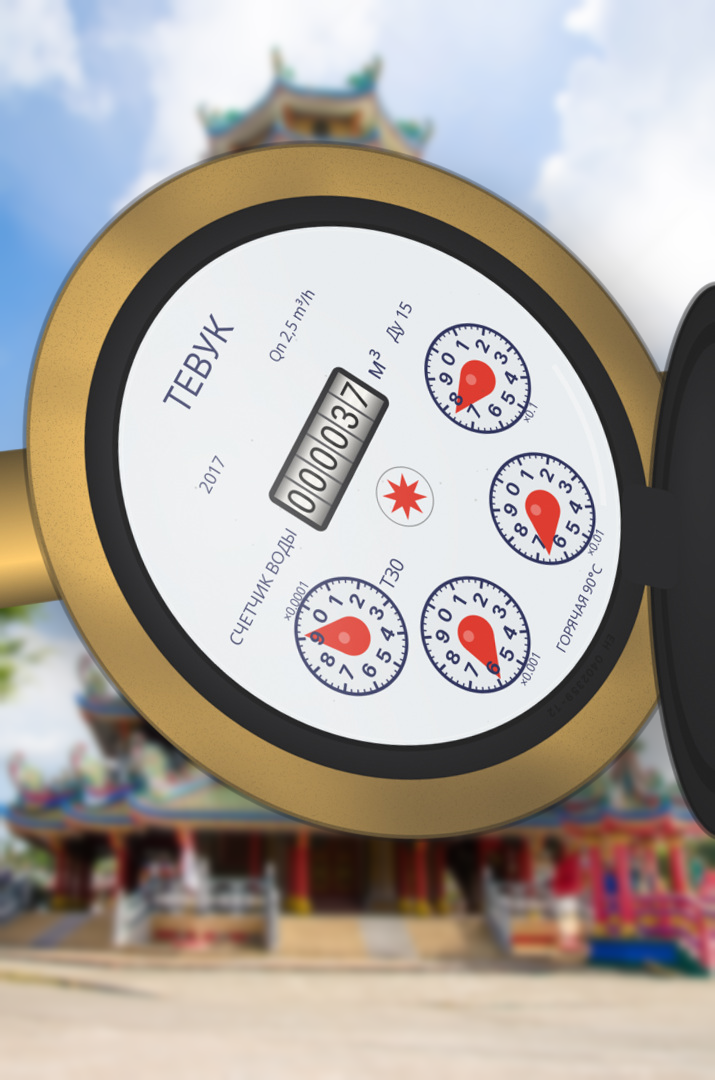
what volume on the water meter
37.7659 m³
